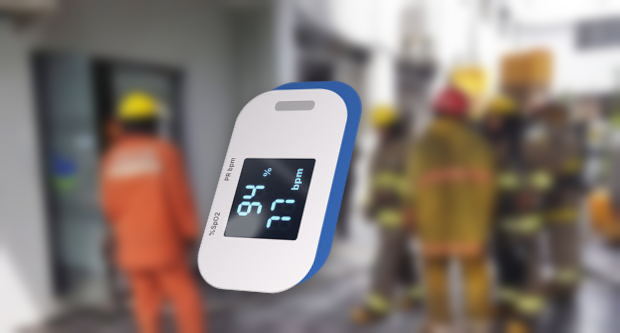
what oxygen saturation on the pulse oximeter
94 %
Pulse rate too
77 bpm
